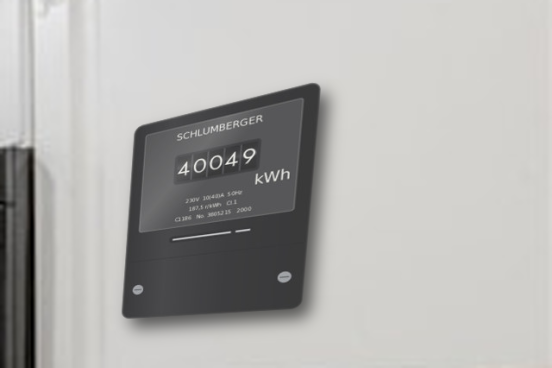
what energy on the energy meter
40049 kWh
